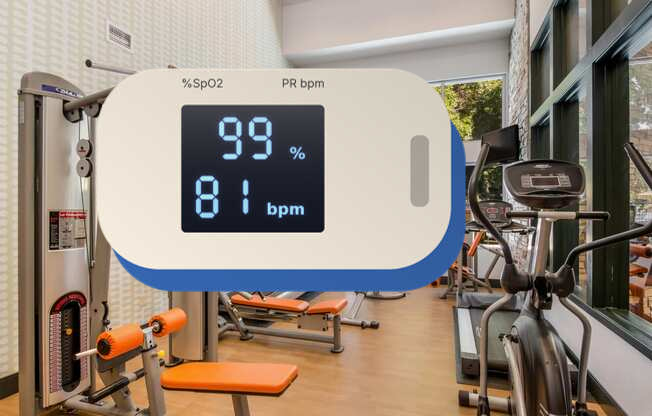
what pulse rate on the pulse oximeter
81 bpm
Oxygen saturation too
99 %
